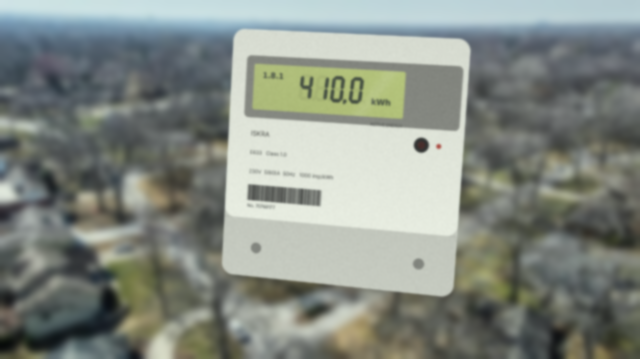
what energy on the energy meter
410.0 kWh
